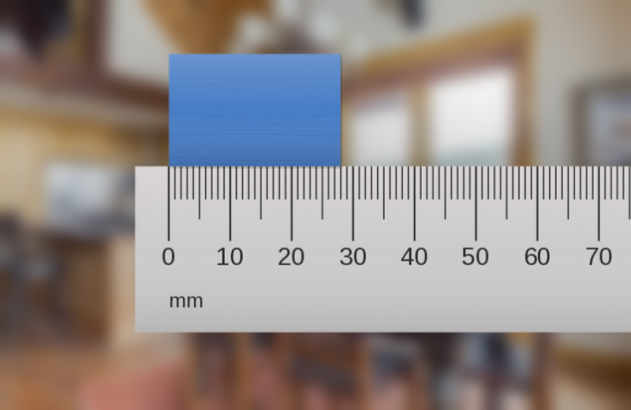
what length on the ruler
28 mm
